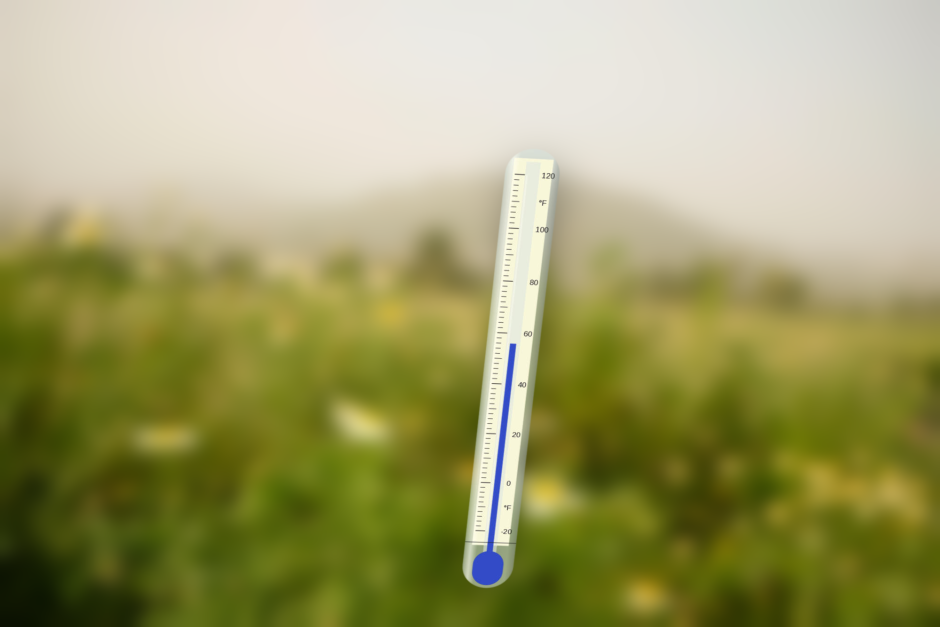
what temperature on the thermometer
56 °F
